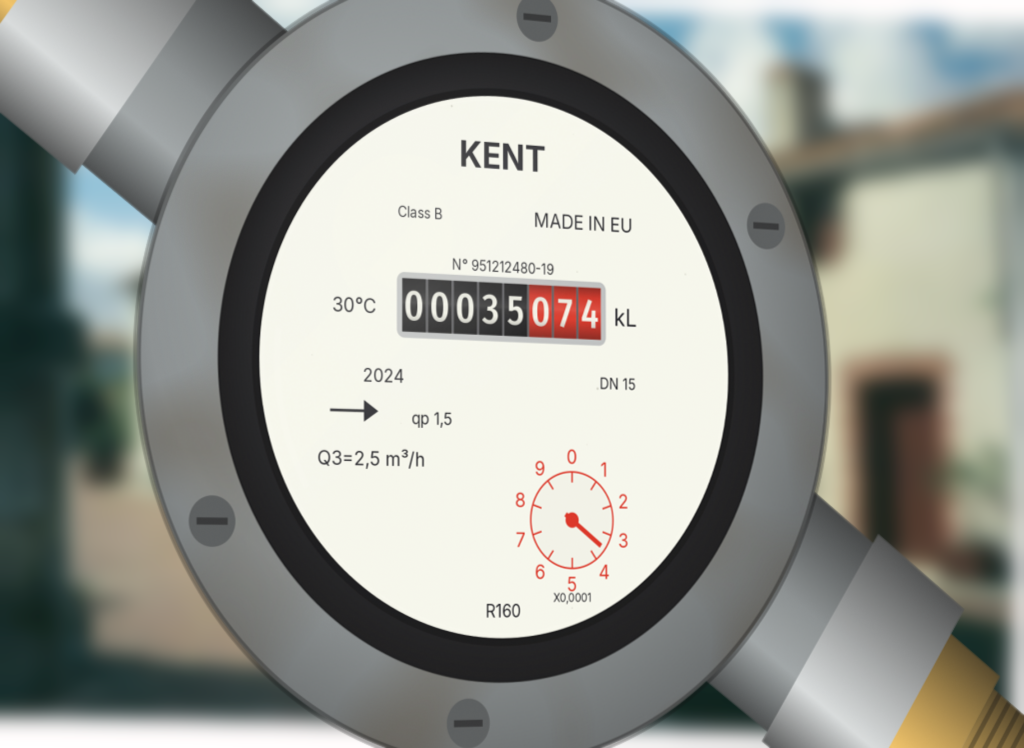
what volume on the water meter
35.0743 kL
